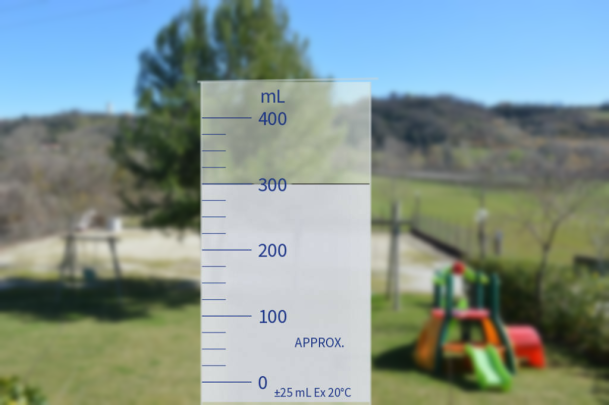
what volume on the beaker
300 mL
